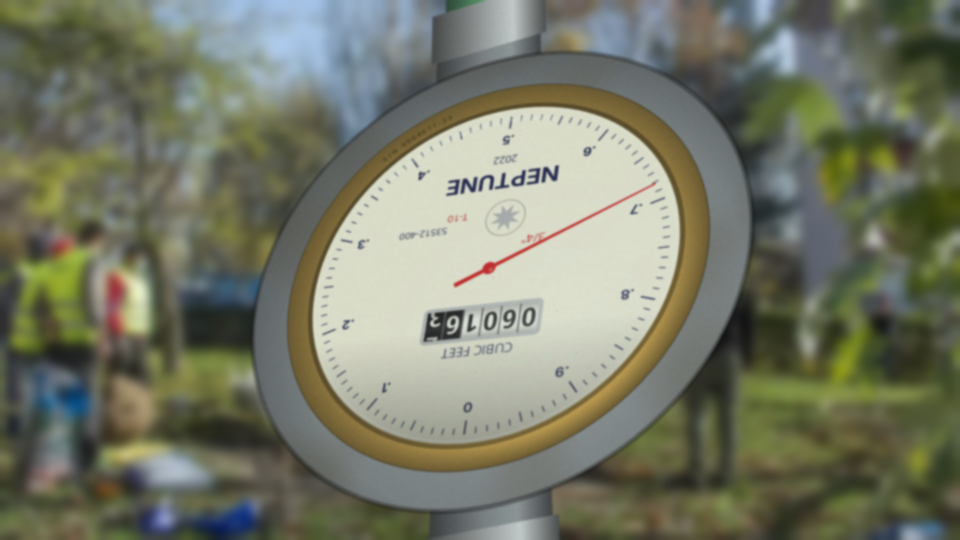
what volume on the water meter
60162.68 ft³
